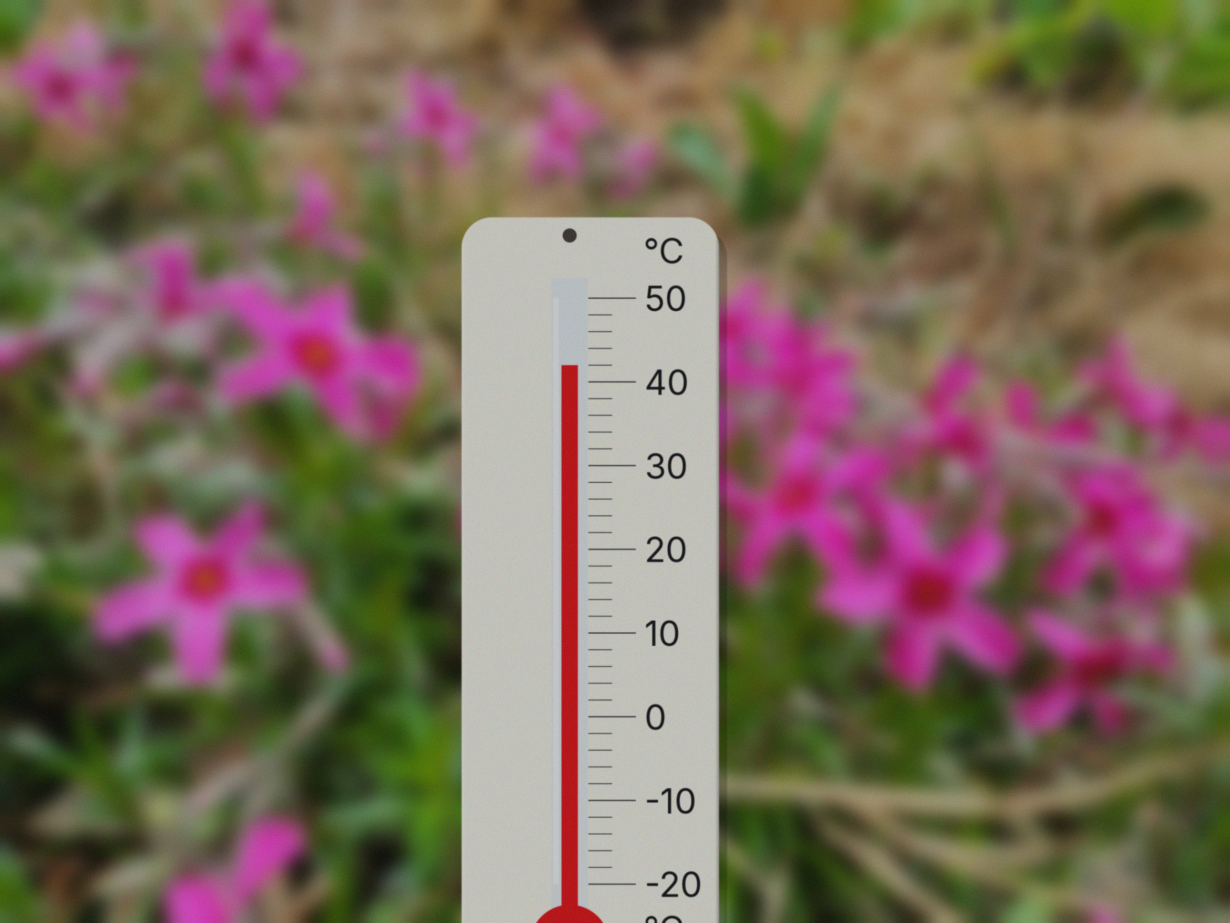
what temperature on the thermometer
42 °C
